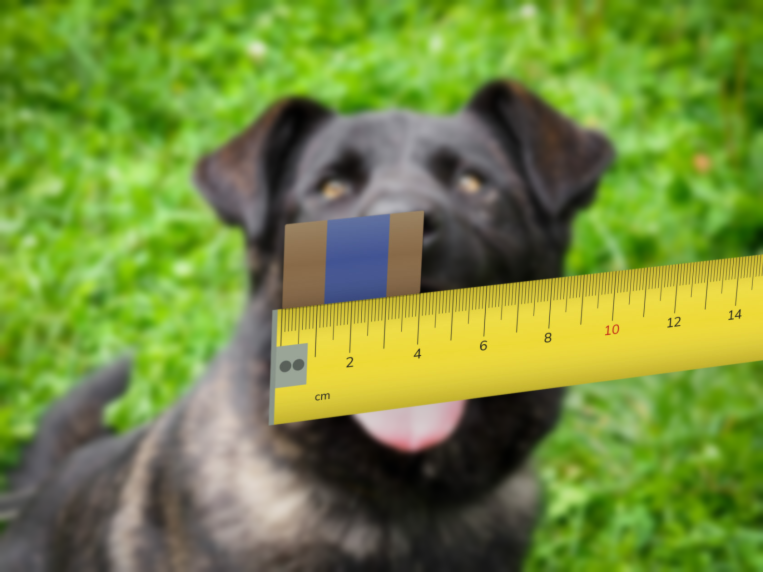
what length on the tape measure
4 cm
